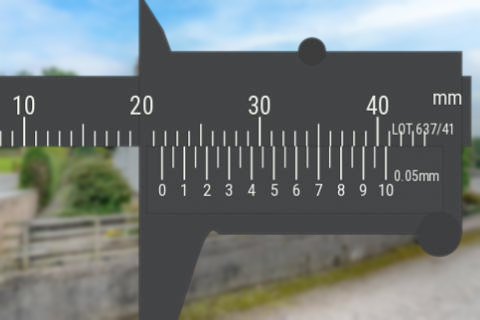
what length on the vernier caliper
21.7 mm
